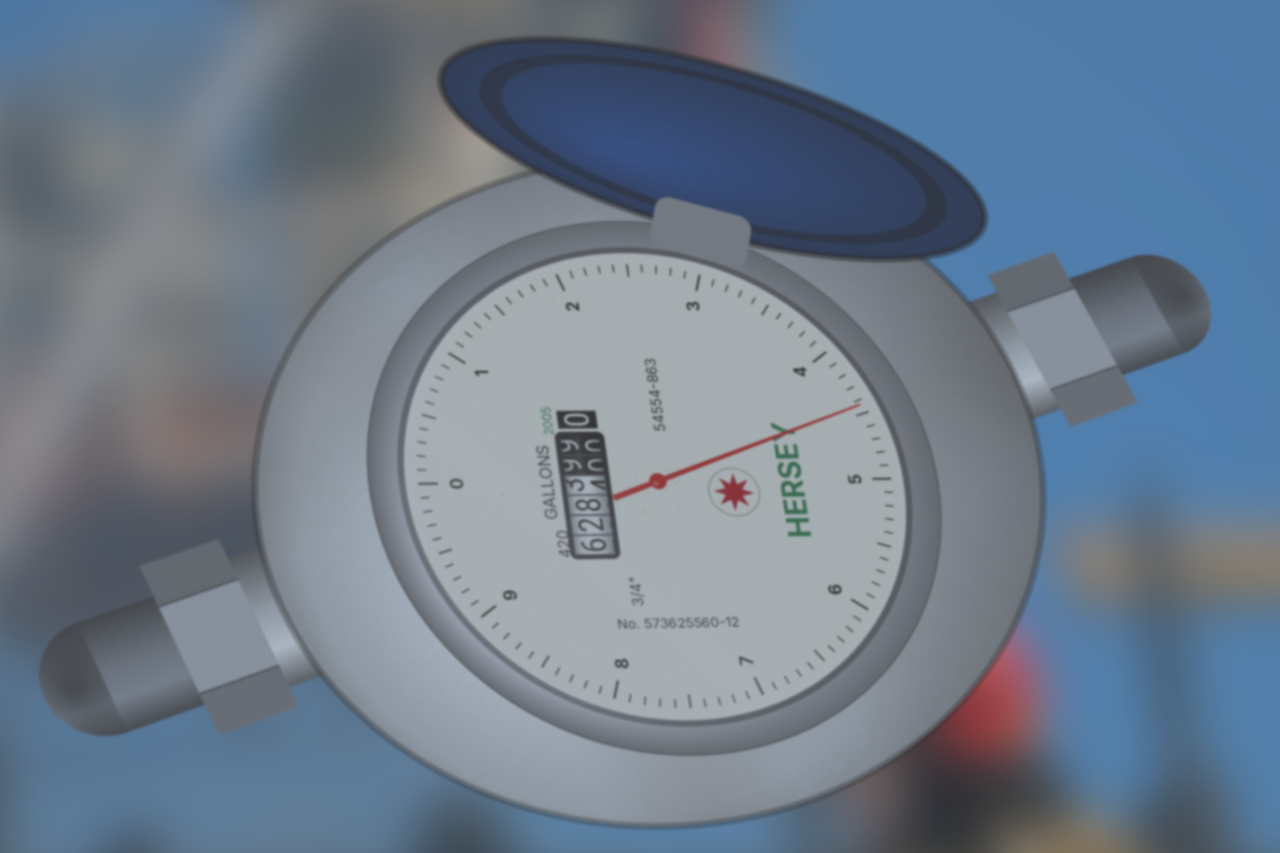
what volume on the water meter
6283994.4 gal
